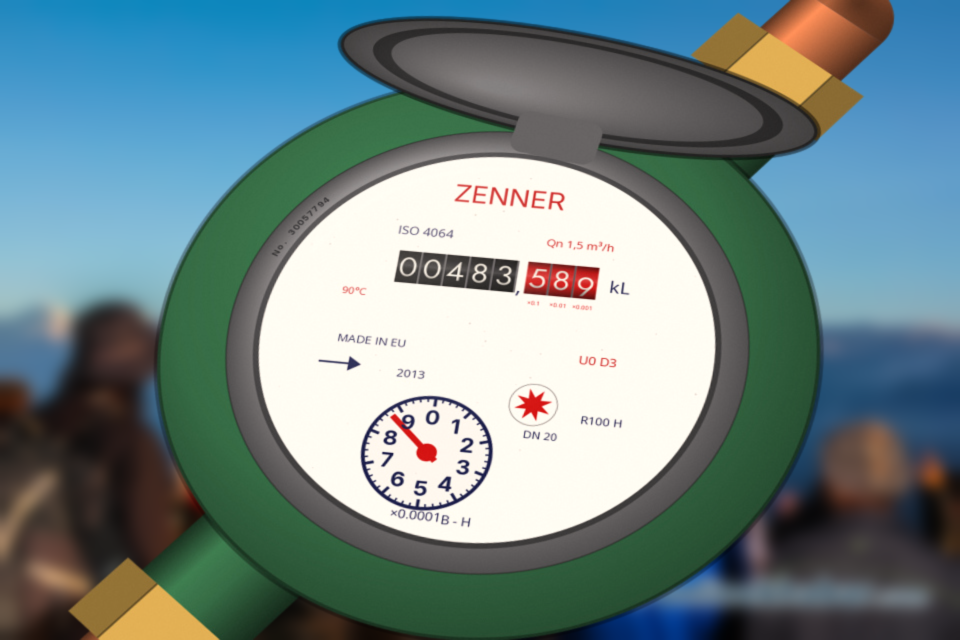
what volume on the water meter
483.5888 kL
